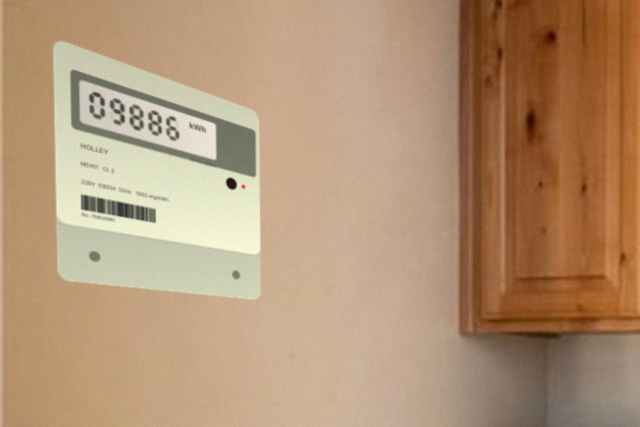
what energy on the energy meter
9886 kWh
